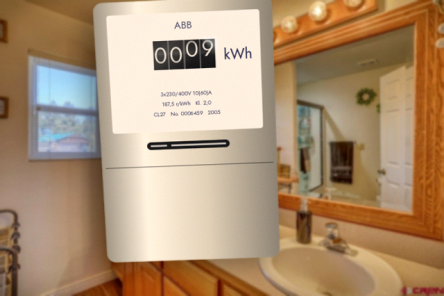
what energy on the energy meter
9 kWh
